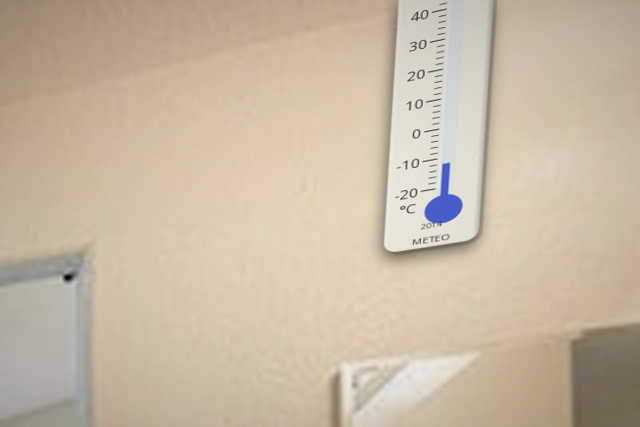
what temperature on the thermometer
-12 °C
